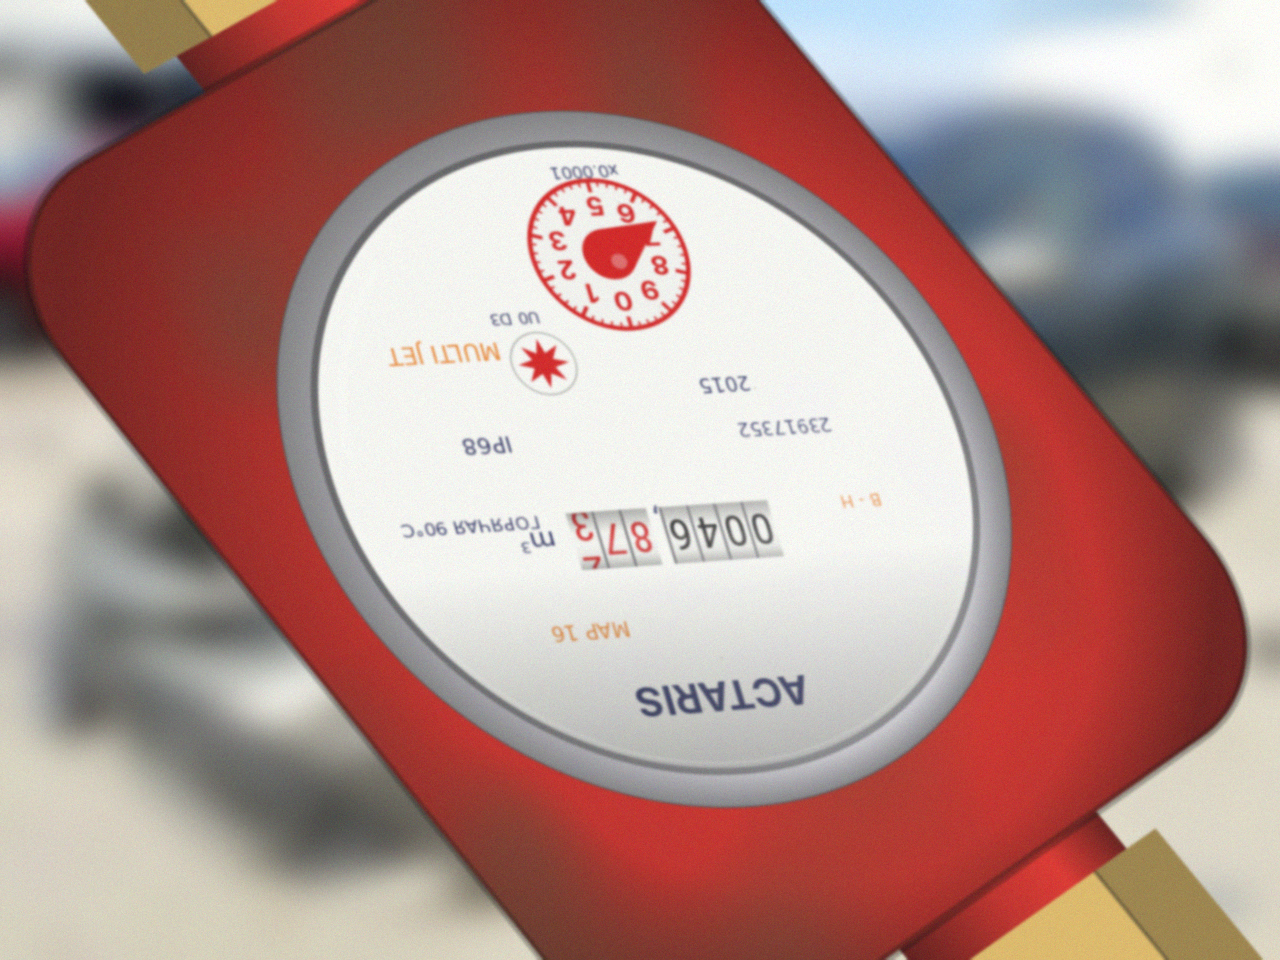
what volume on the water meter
46.8726 m³
